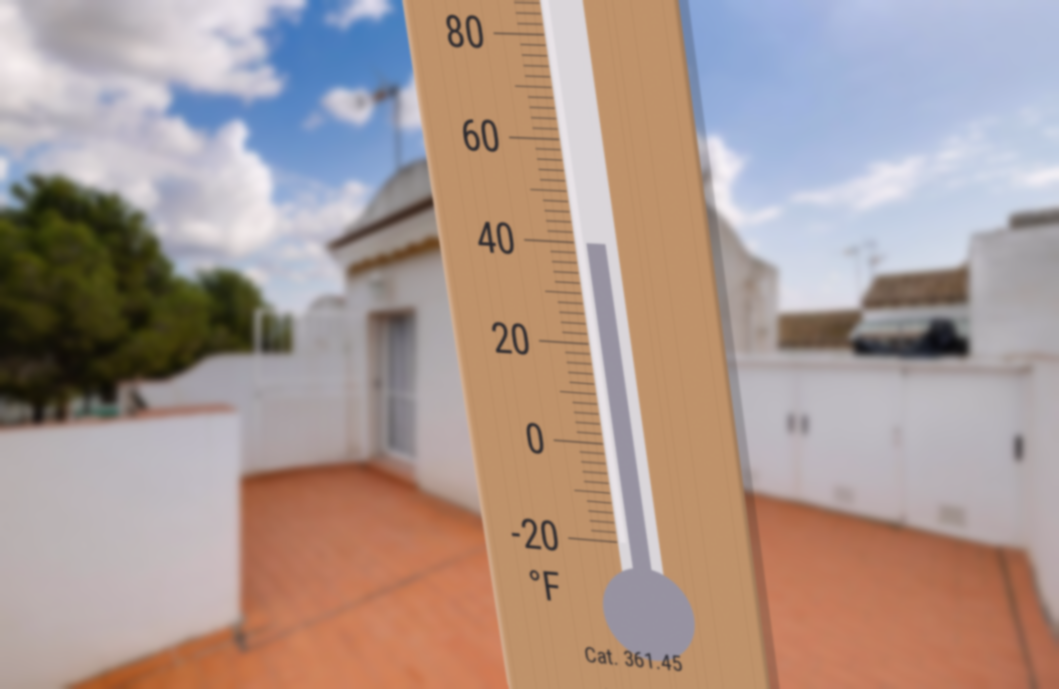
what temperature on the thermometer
40 °F
